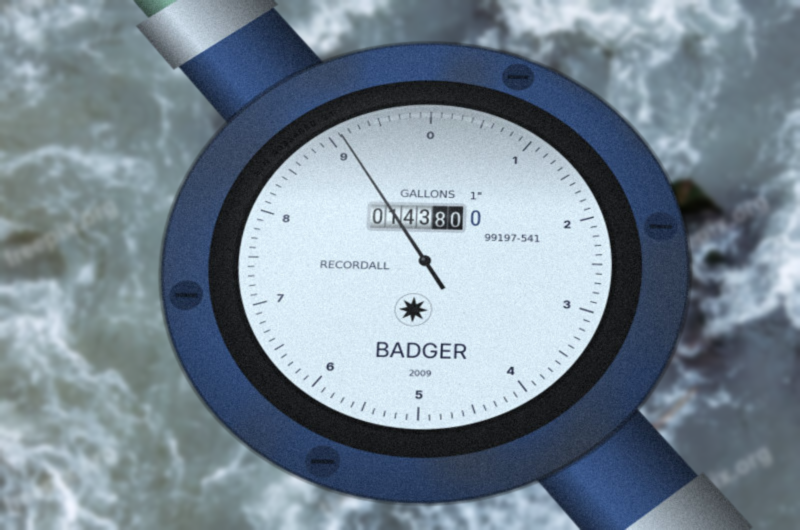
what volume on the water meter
143799.1 gal
